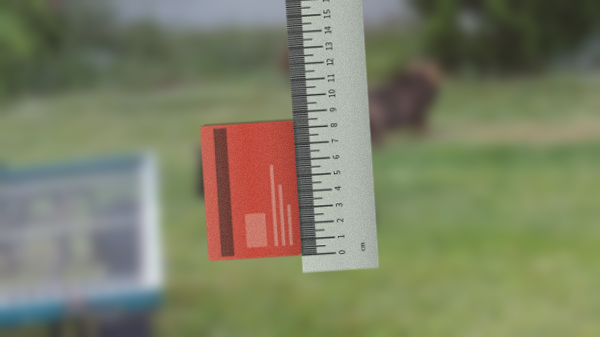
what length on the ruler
8.5 cm
